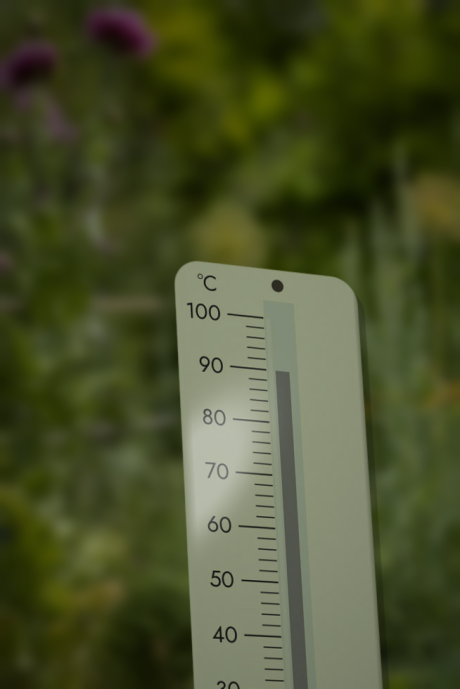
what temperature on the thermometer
90 °C
